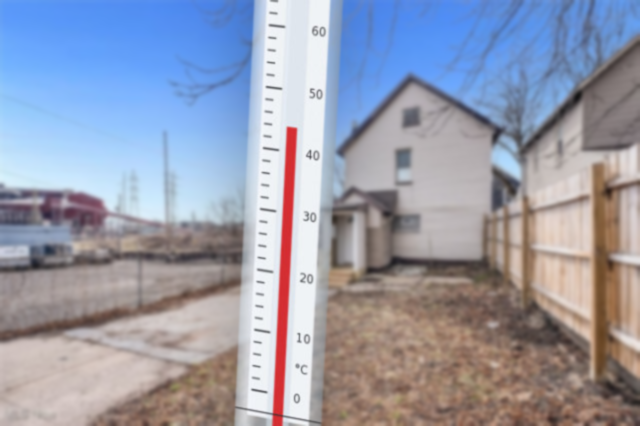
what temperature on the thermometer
44 °C
